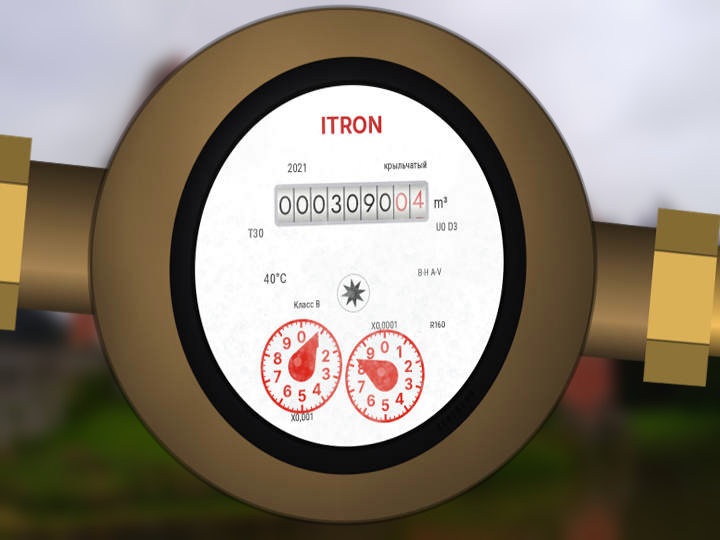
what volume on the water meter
3090.0408 m³
